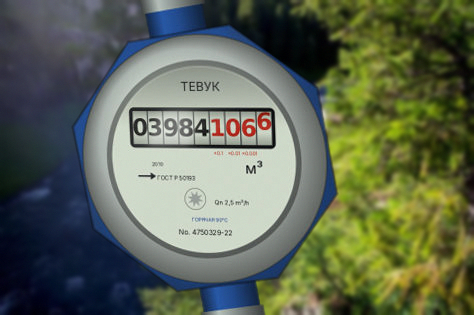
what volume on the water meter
3984.1066 m³
